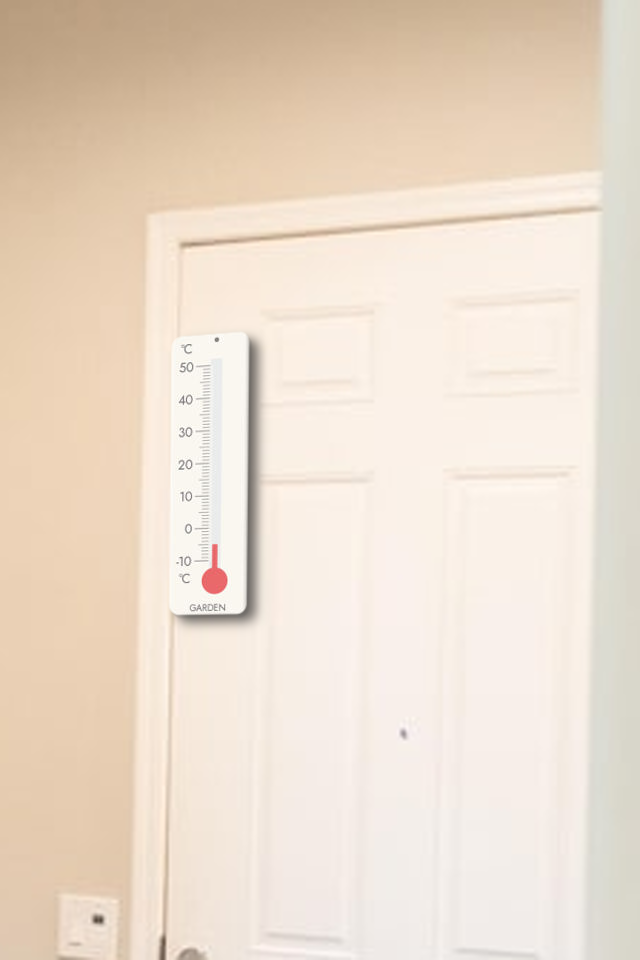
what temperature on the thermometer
-5 °C
